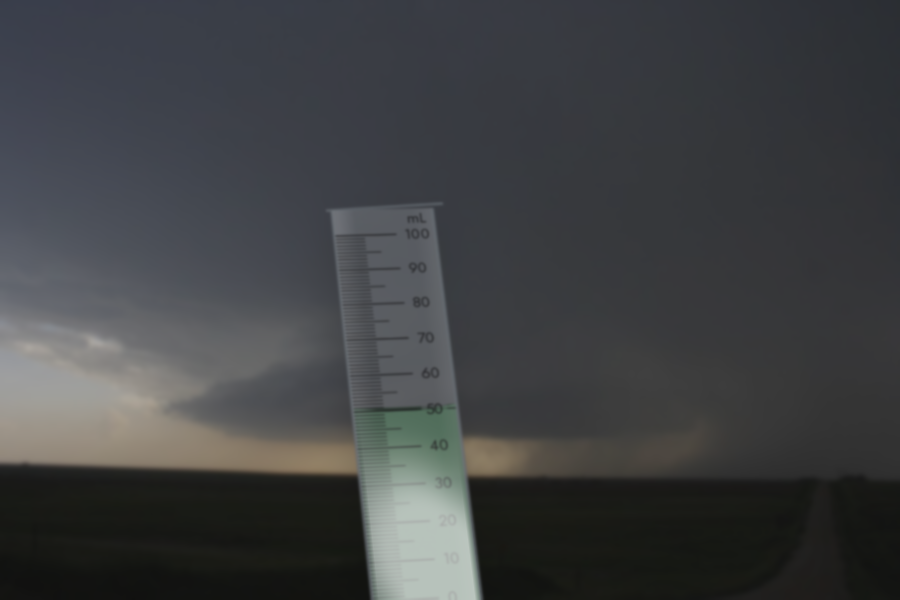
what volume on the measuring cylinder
50 mL
